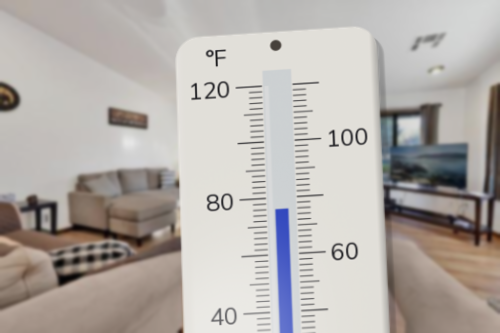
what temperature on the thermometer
76 °F
